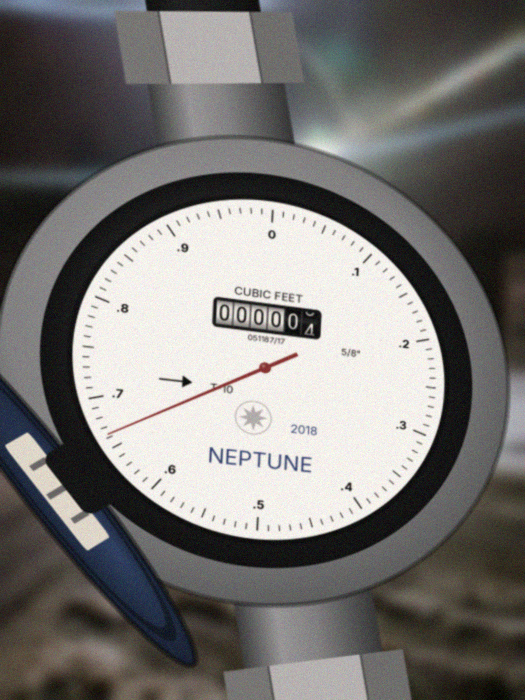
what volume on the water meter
3.66 ft³
